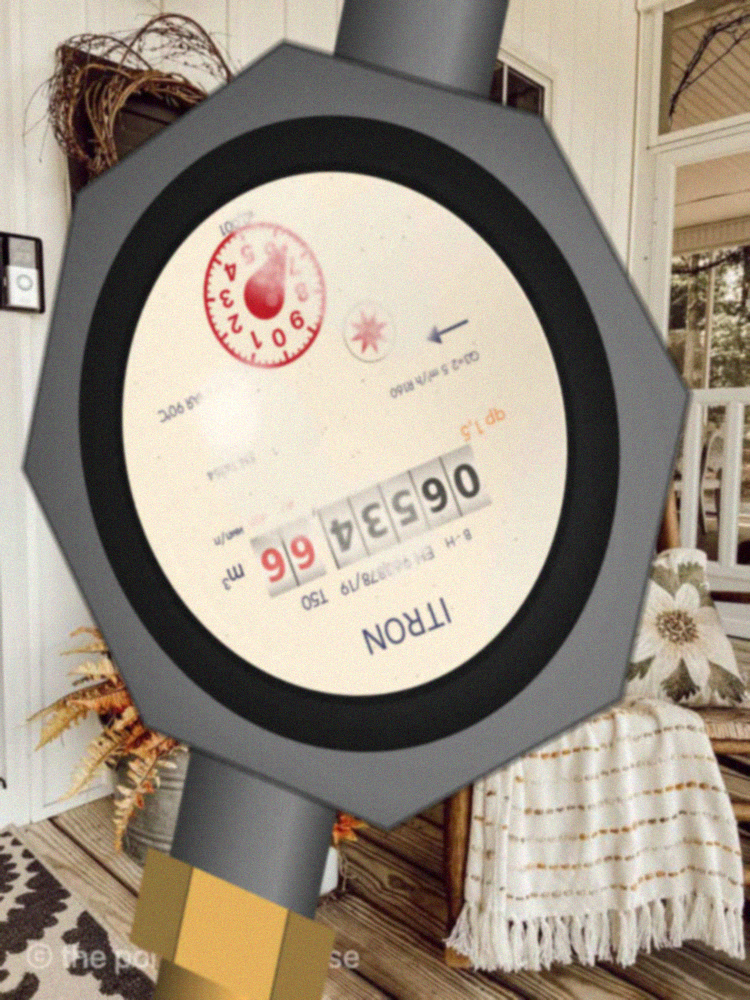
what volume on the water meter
6534.666 m³
